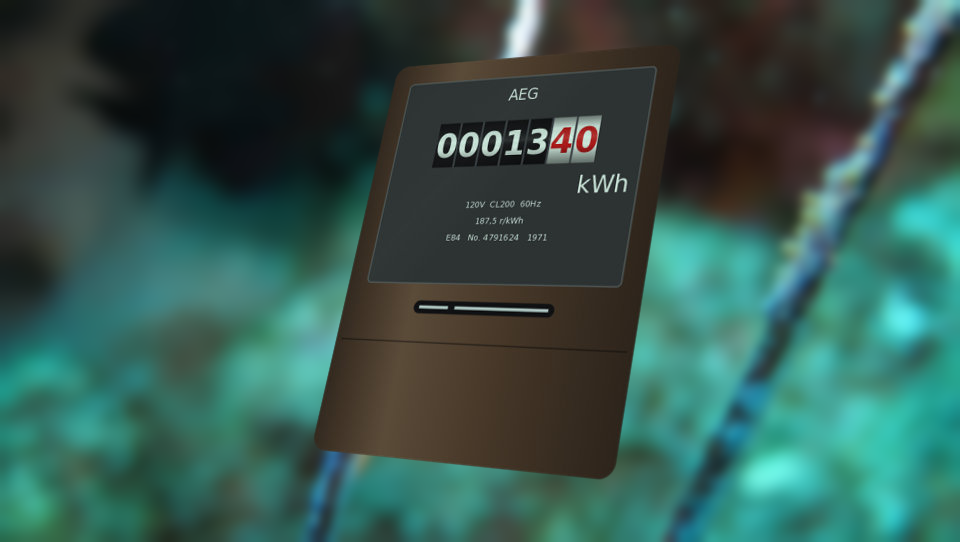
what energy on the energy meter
13.40 kWh
